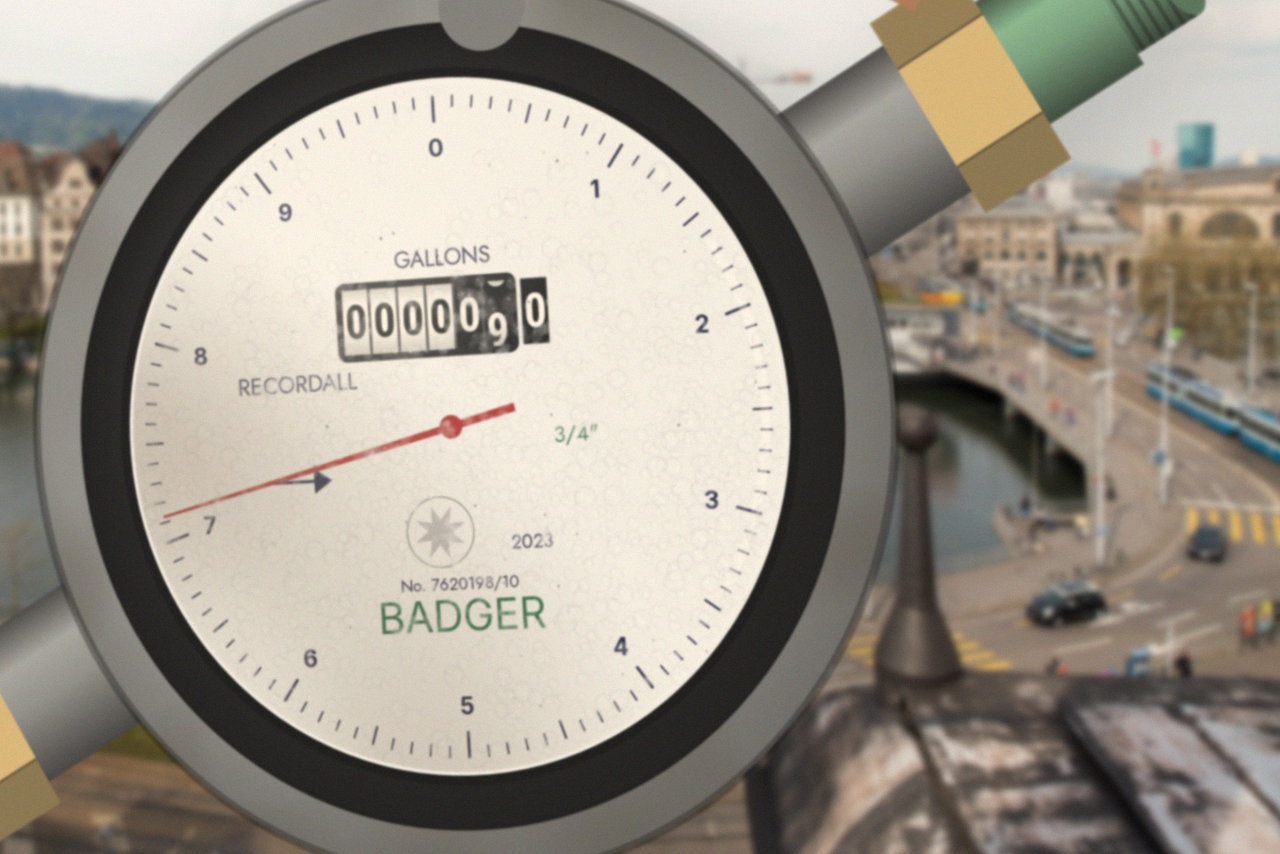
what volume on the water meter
87.1 gal
